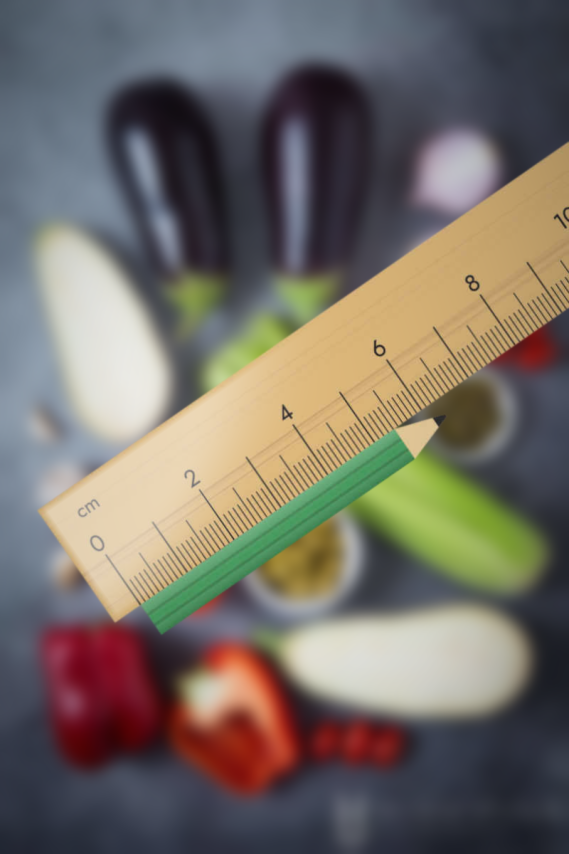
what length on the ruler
6.3 cm
